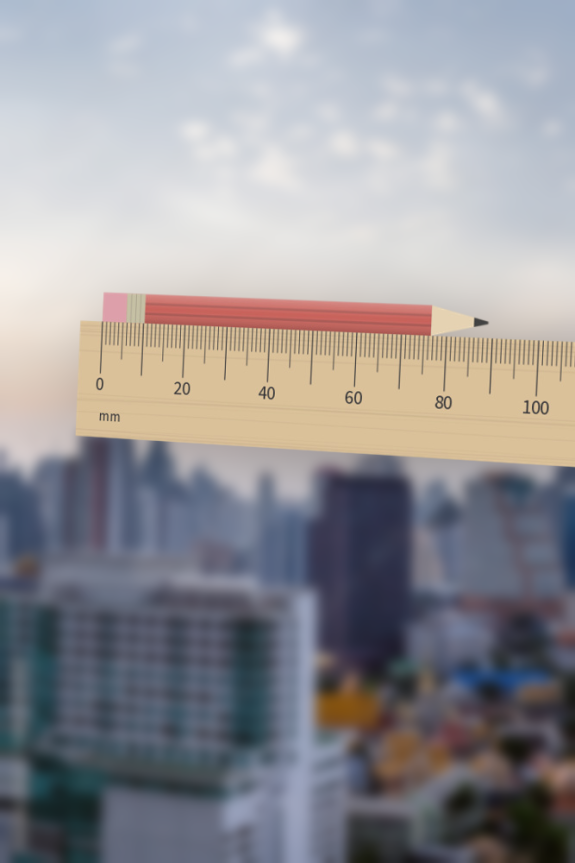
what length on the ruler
89 mm
